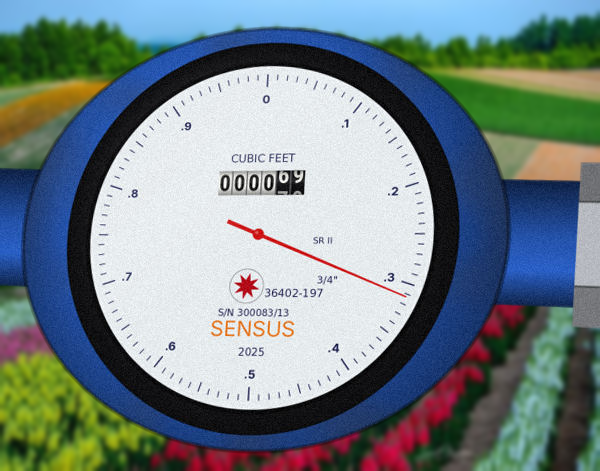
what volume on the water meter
69.31 ft³
